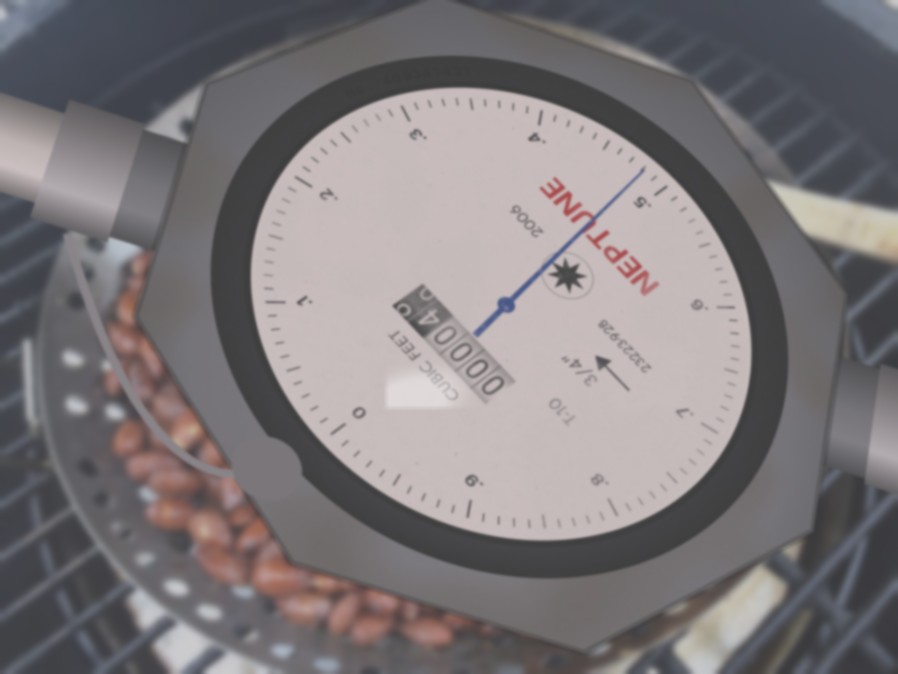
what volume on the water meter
48.48 ft³
